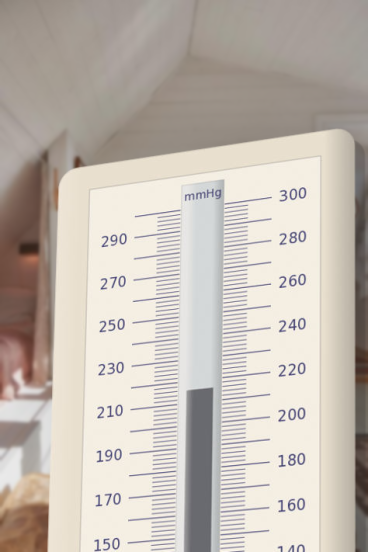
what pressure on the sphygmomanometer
216 mmHg
